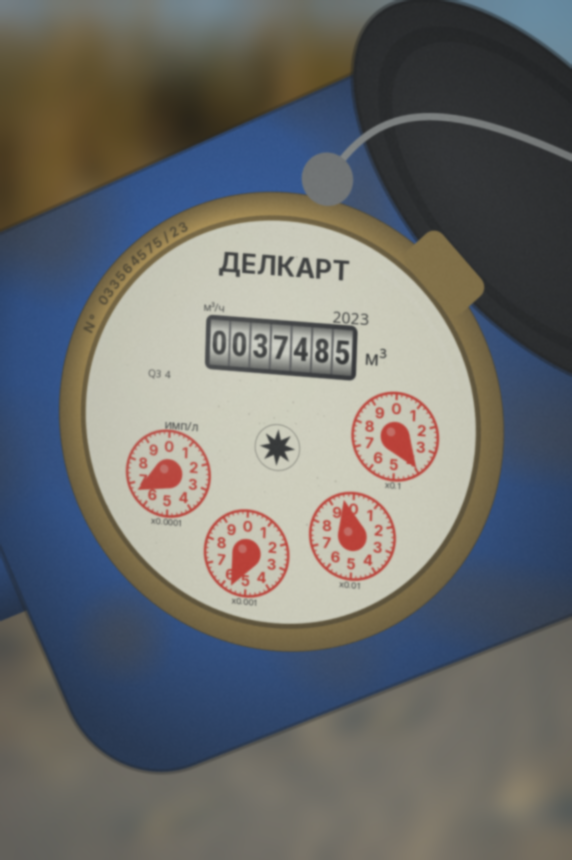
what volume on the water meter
37485.3956 m³
